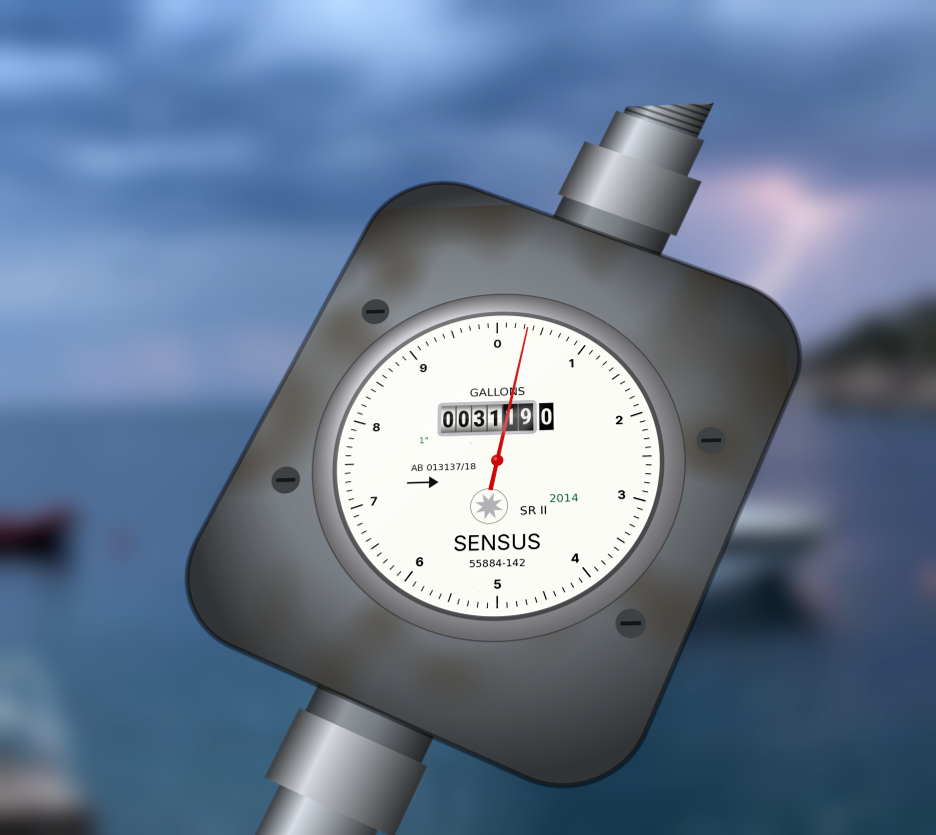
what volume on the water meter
31190.3 gal
